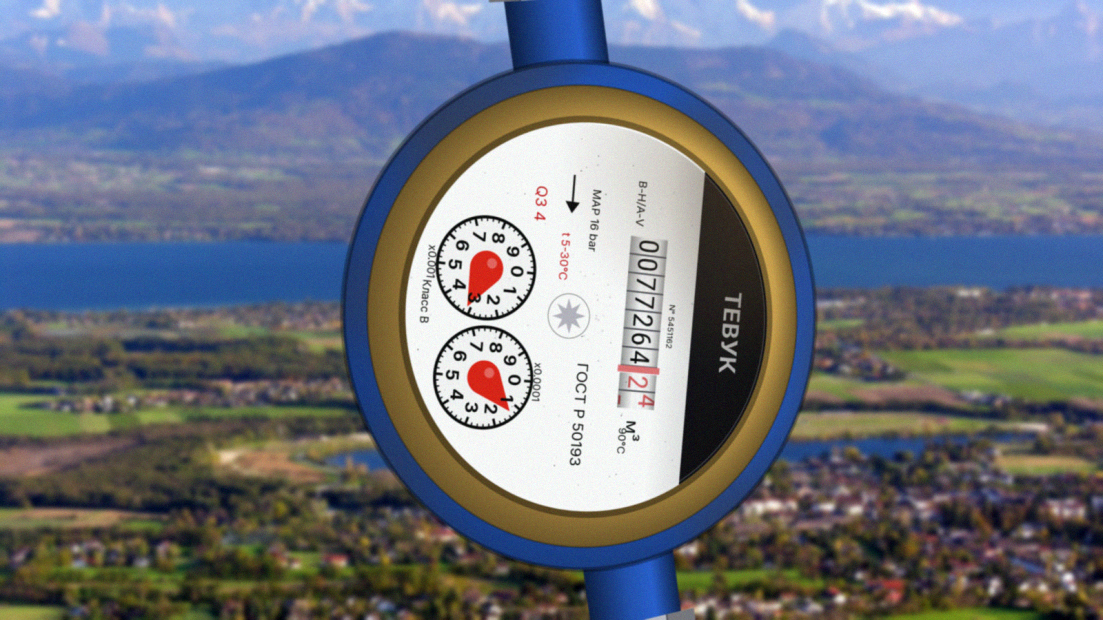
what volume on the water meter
77264.2431 m³
